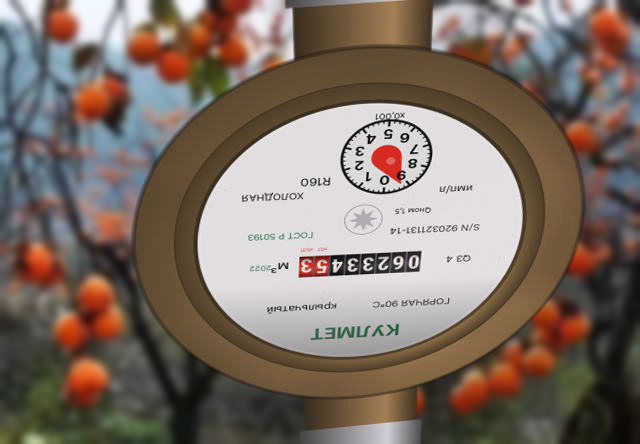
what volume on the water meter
62334.529 m³
